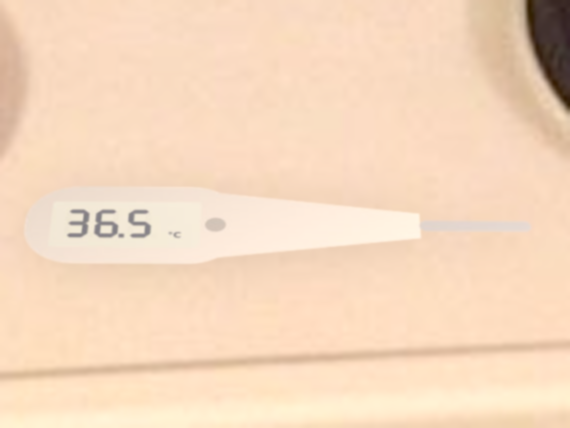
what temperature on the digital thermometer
36.5 °C
